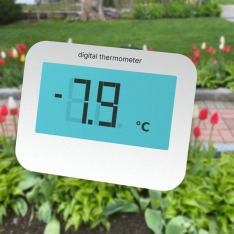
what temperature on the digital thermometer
-7.9 °C
